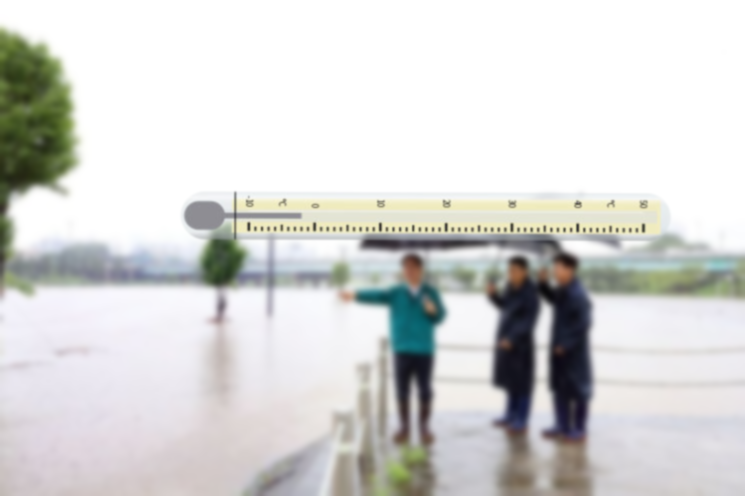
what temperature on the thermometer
-2 °C
